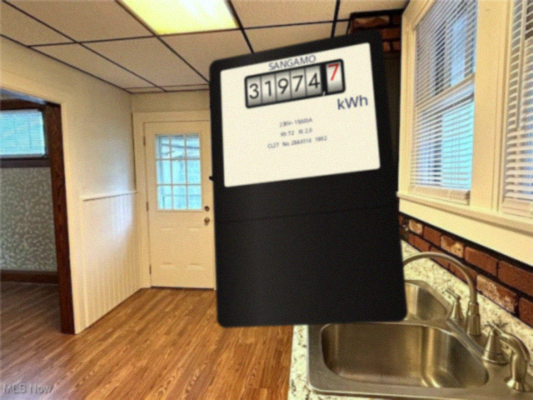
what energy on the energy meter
31974.7 kWh
